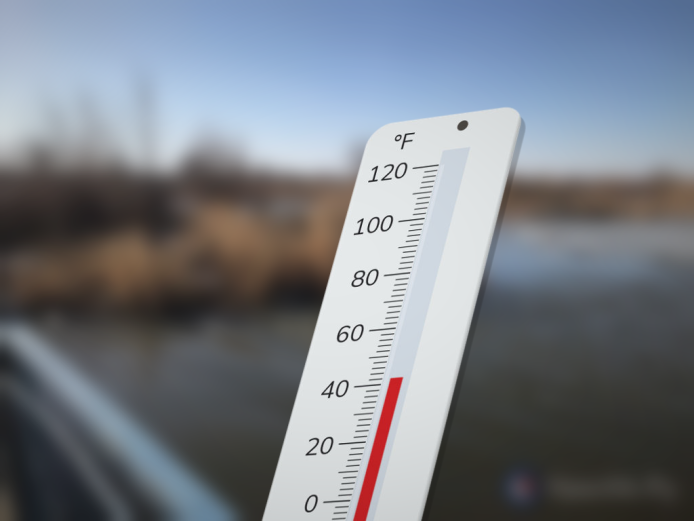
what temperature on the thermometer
42 °F
